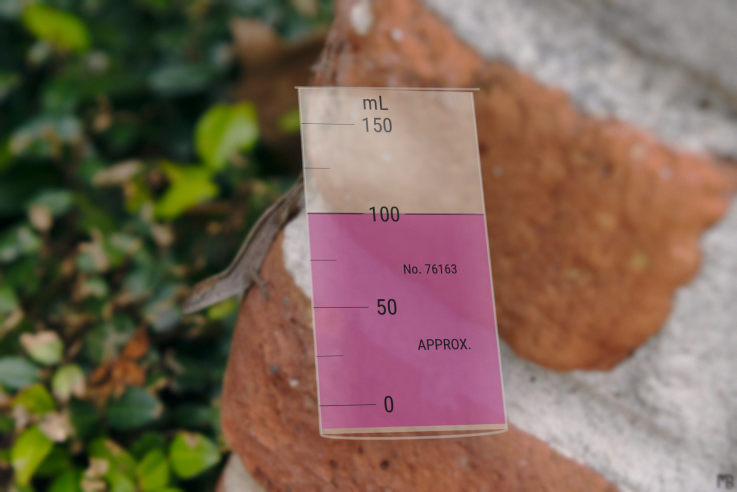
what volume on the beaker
100 mL
